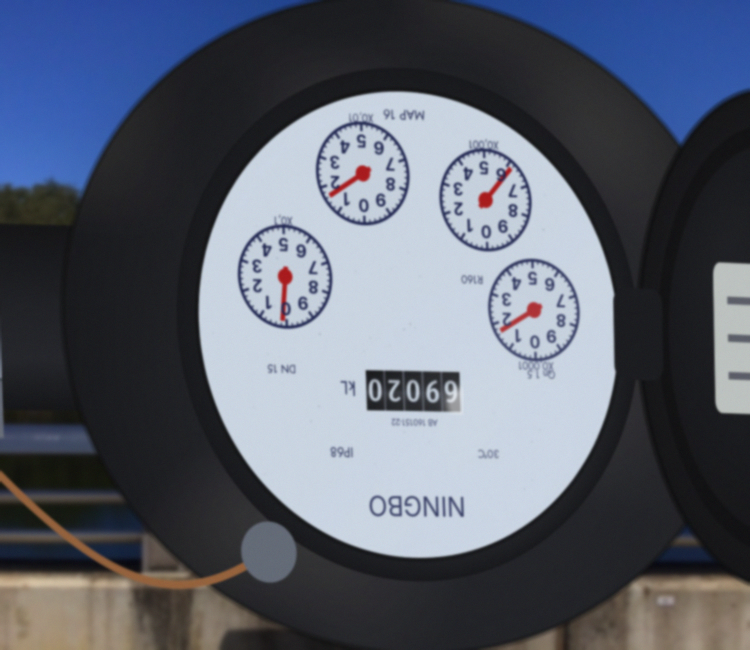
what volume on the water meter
69020.0161 kL
